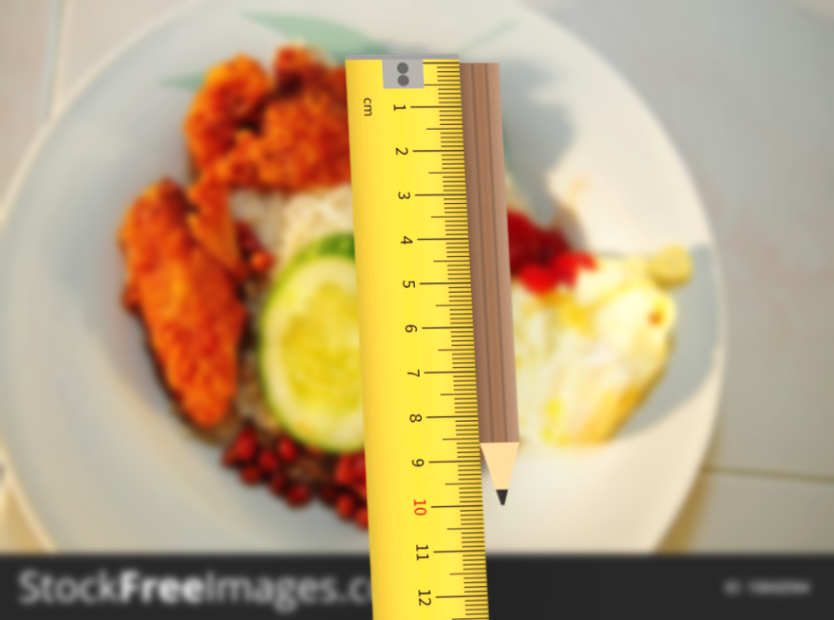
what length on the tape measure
10 cm
